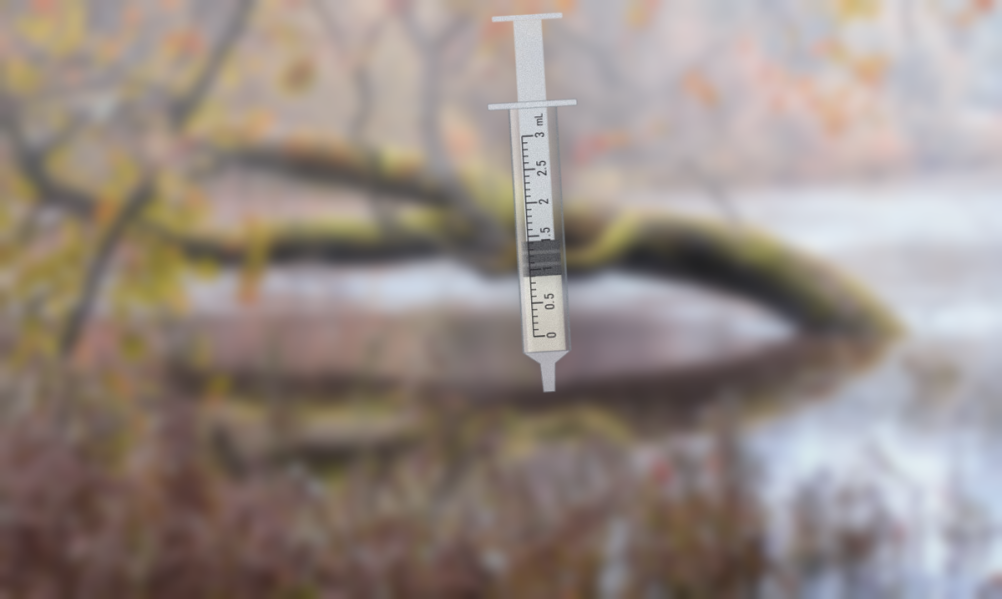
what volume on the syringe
0.9 mL
